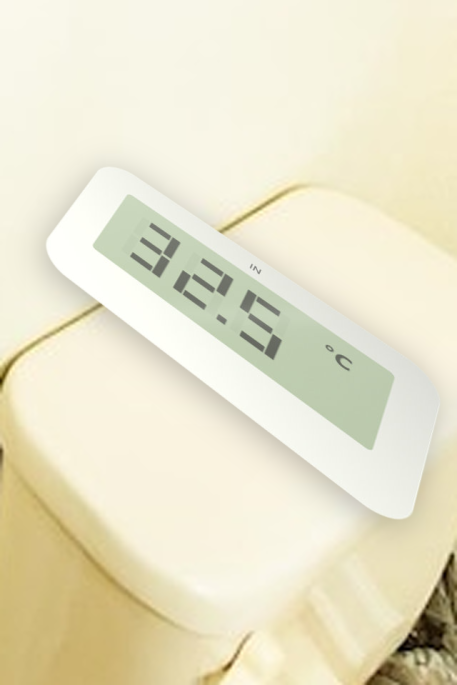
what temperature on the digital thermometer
32.5 °C
